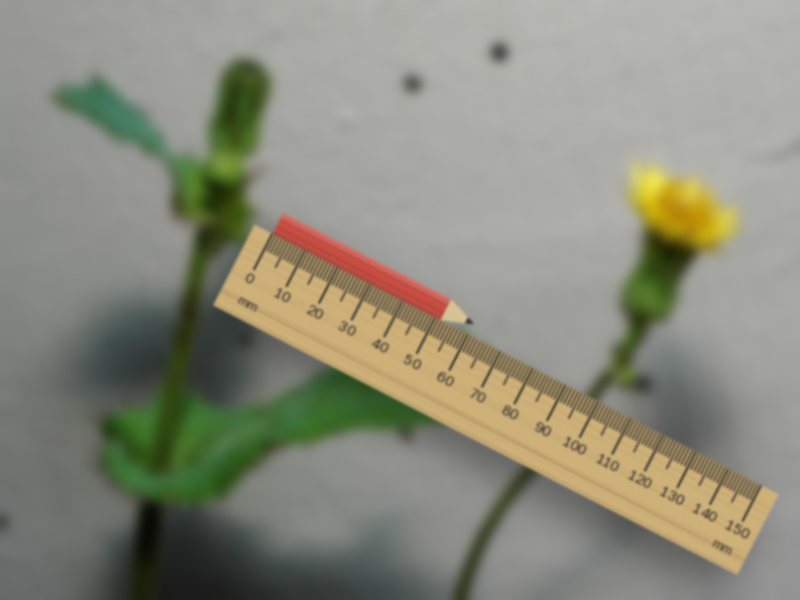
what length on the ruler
60 mm
